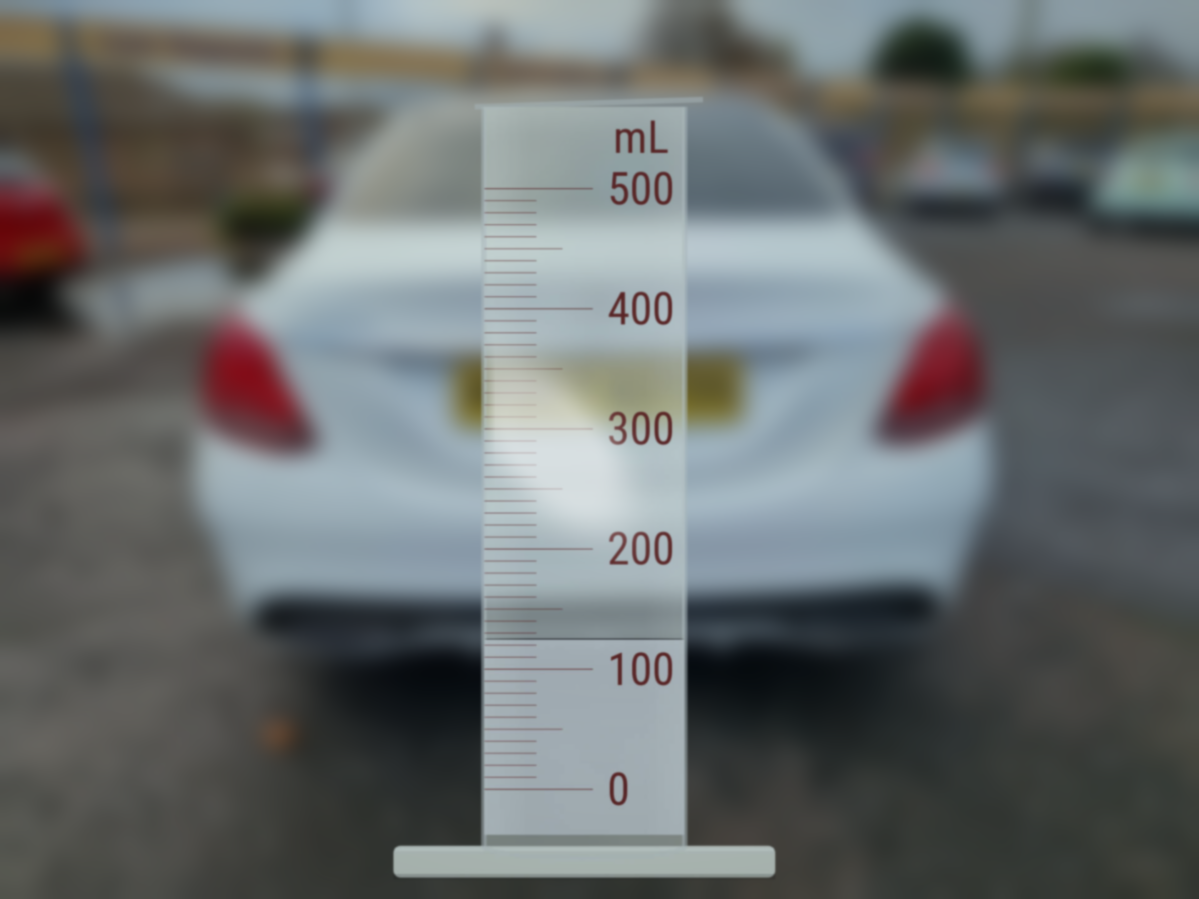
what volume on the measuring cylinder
125 mL
